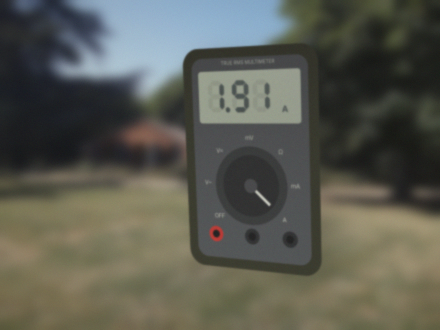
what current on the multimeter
1.91 A
